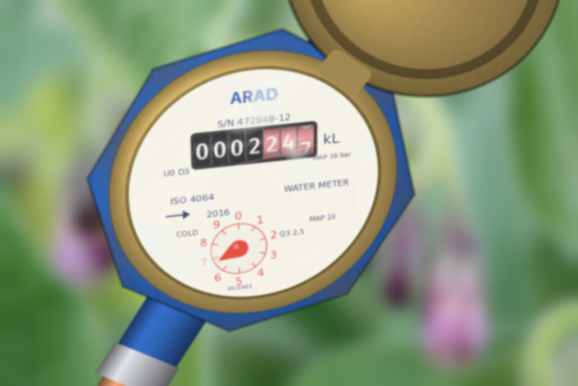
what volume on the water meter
2.2466 kL
